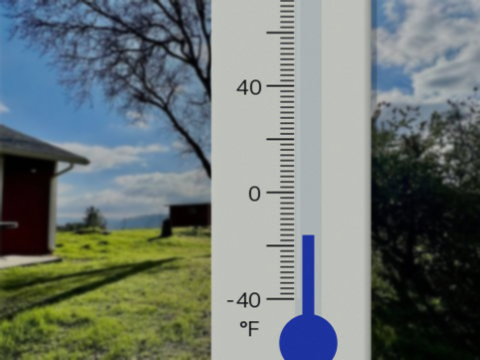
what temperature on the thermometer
-16 °F
